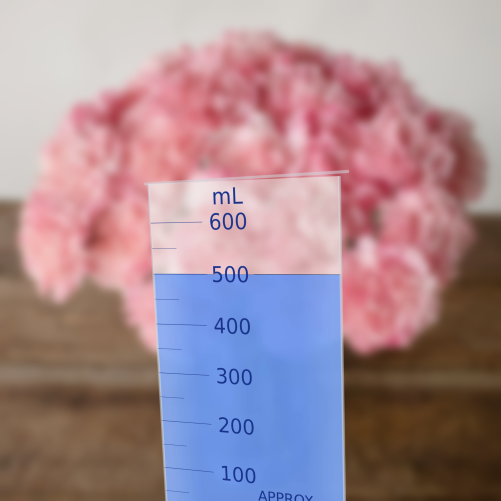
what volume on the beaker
500 mL
